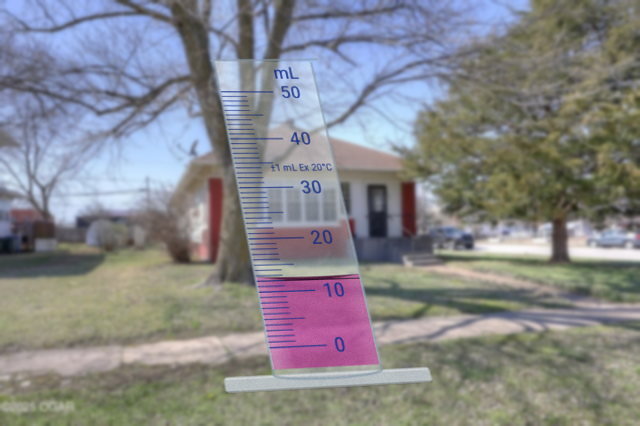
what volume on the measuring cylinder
12 mL
